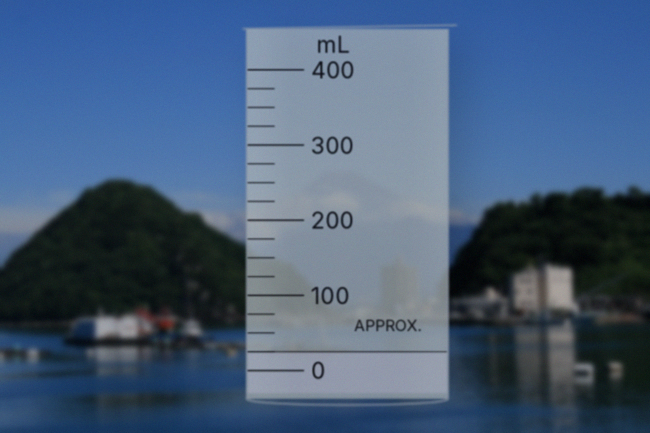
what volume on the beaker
25 mL
